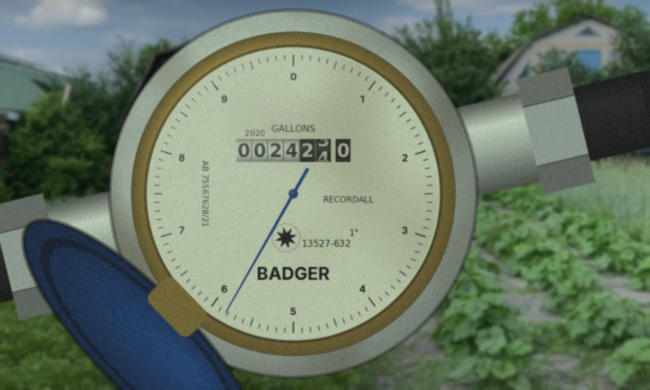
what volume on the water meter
24235.8 gal
